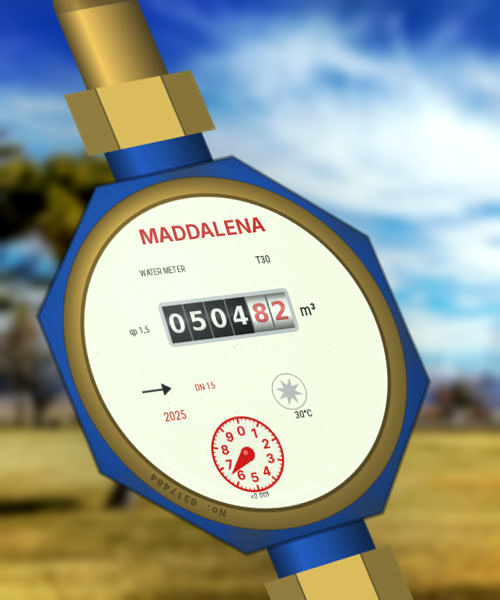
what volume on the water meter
504.826 m³
